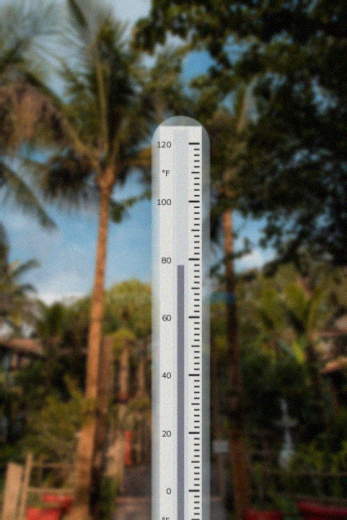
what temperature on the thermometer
78 °F
